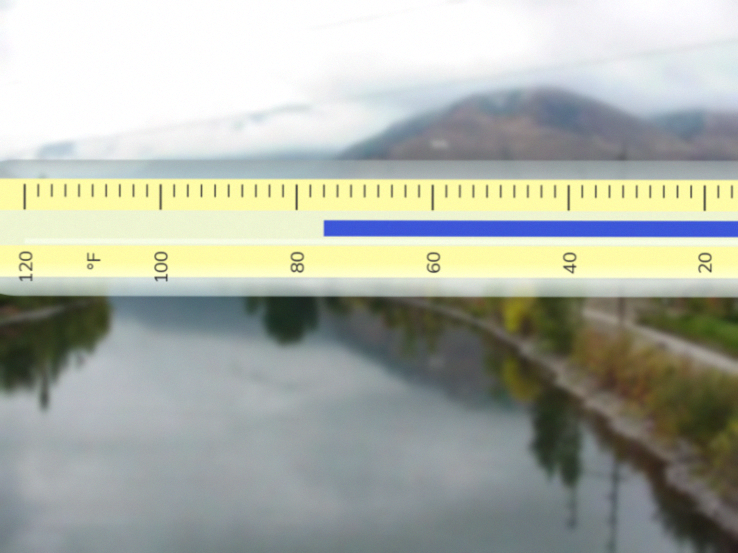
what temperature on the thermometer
76 °F
